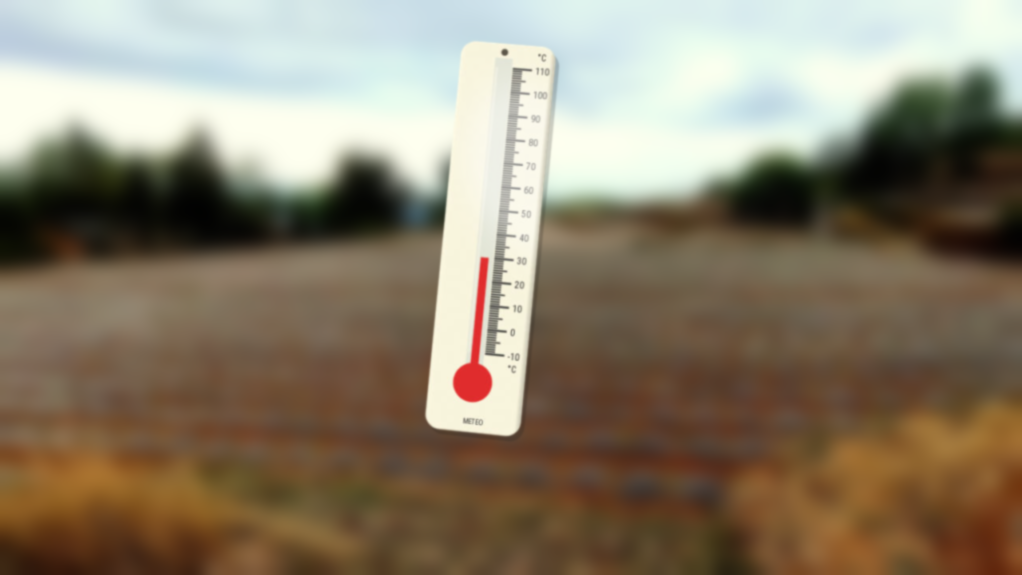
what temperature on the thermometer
30 °C
